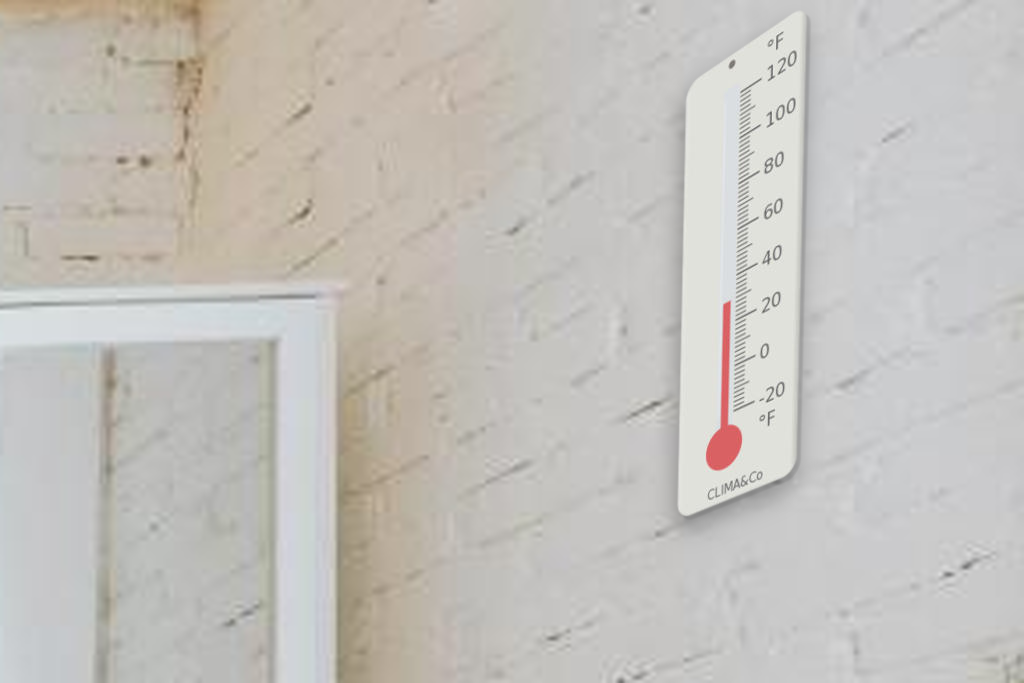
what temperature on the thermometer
30 °F
